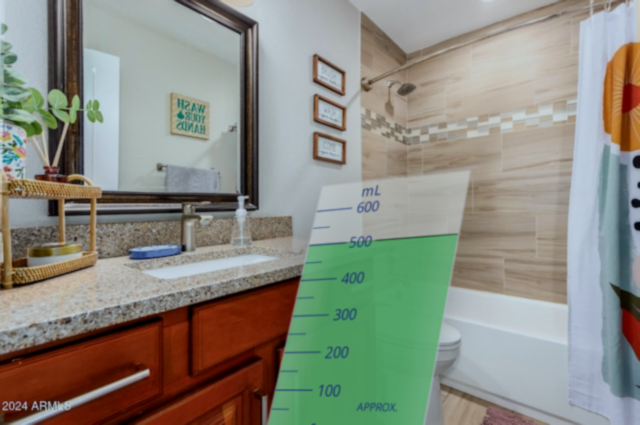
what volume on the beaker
500 mL
